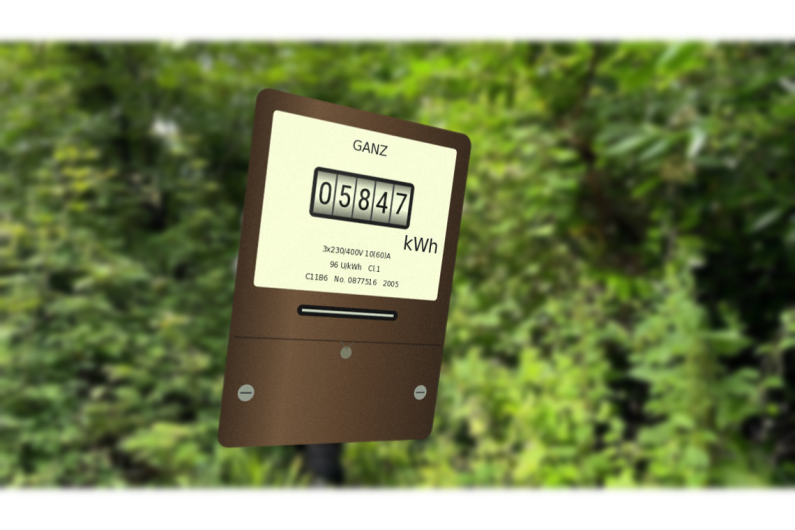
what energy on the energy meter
5847 kWh
